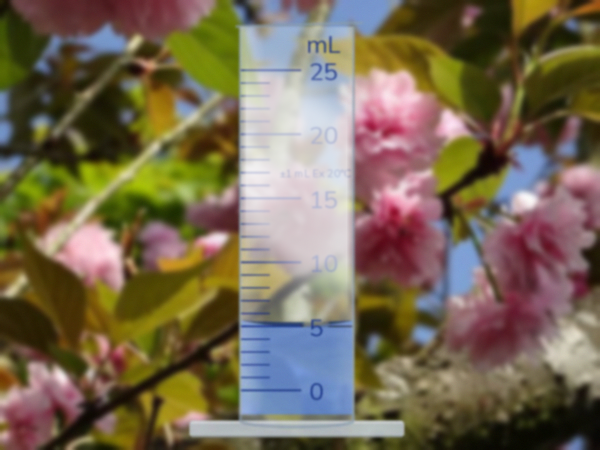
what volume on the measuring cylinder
5 mL
